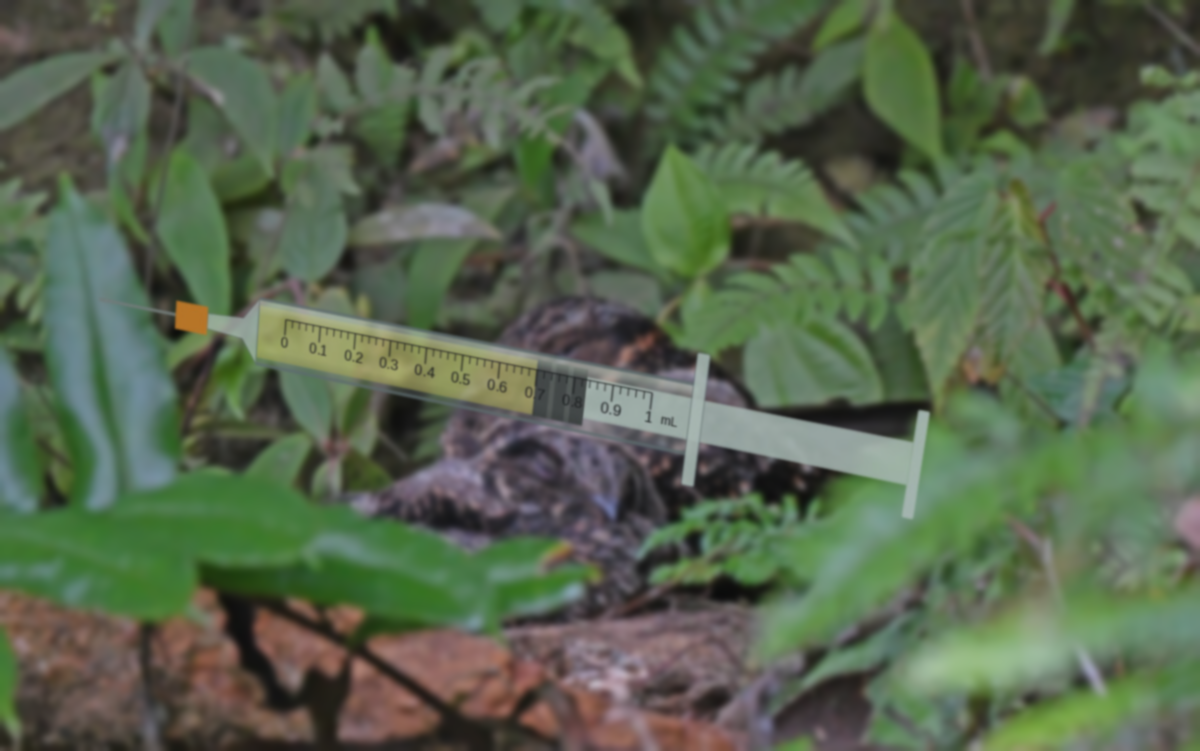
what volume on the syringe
0.7 mL
